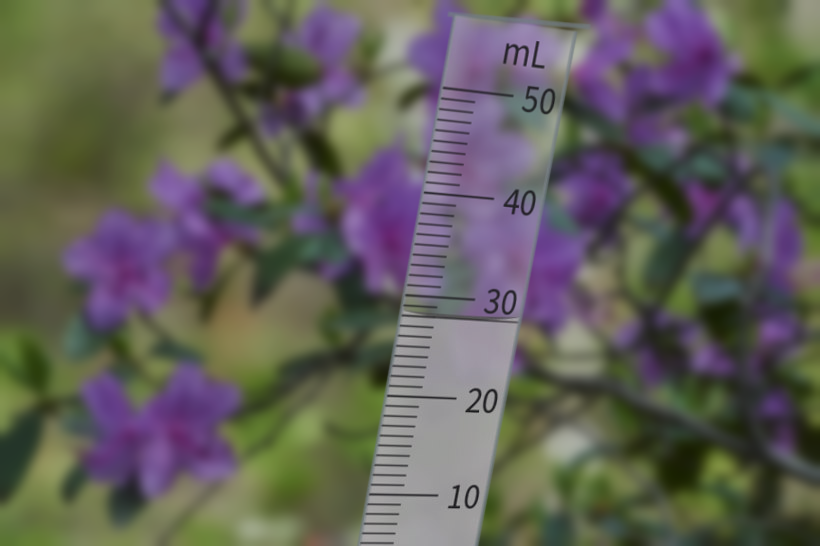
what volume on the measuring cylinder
28 mL
